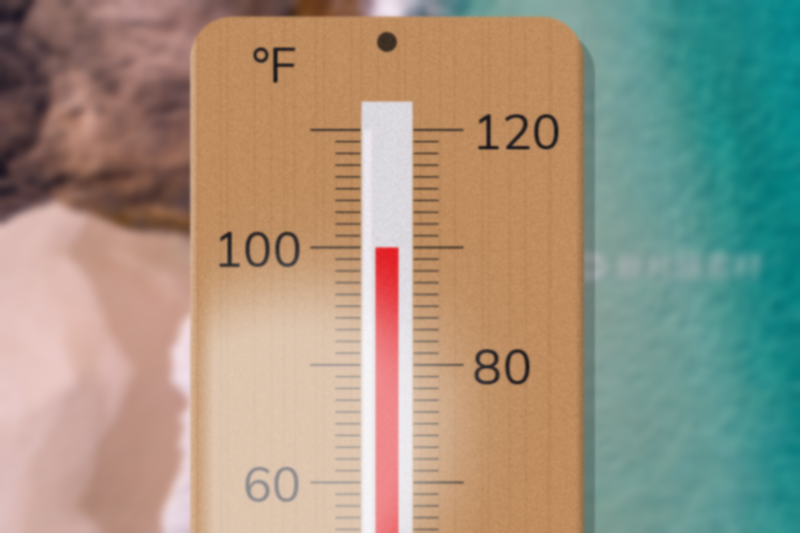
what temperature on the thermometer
100 °F
